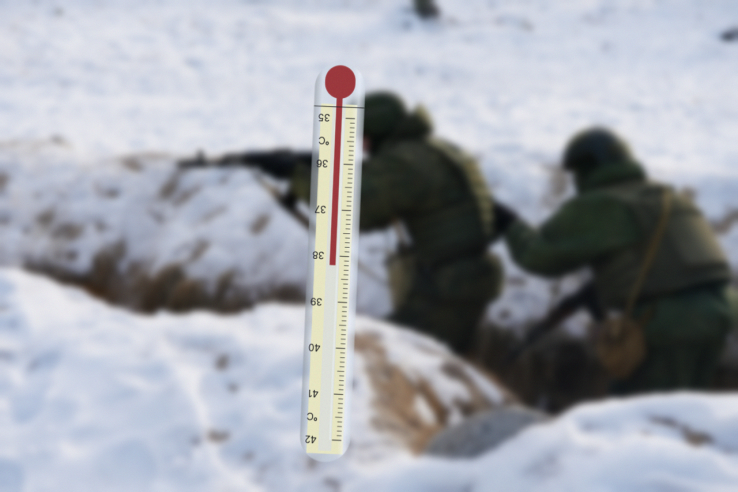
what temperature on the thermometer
38.2 °C
